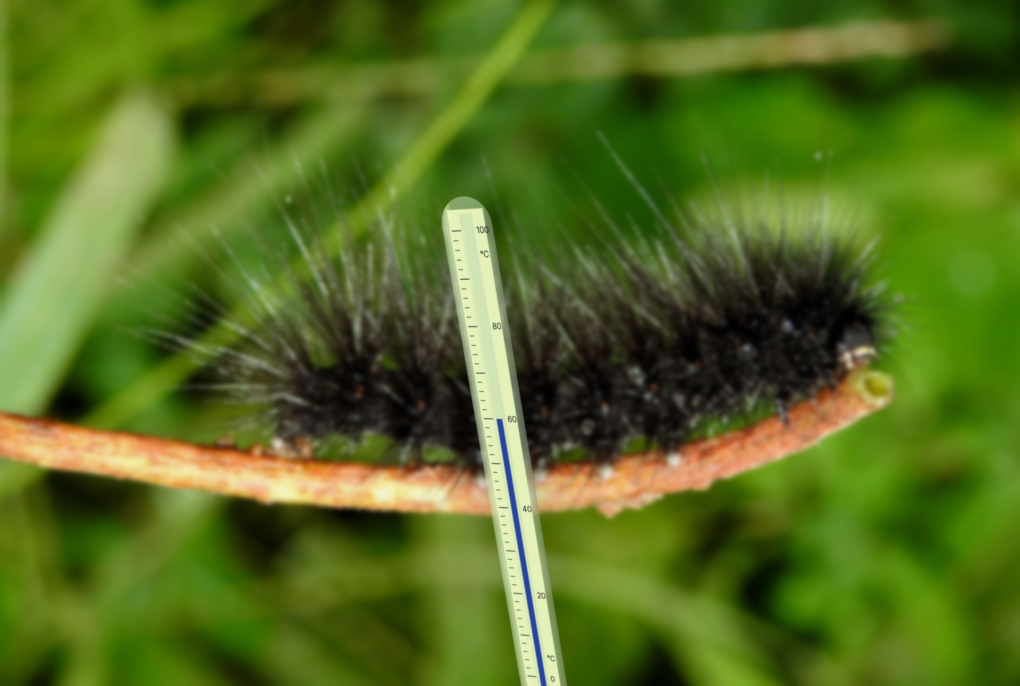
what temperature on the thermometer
60 °C
